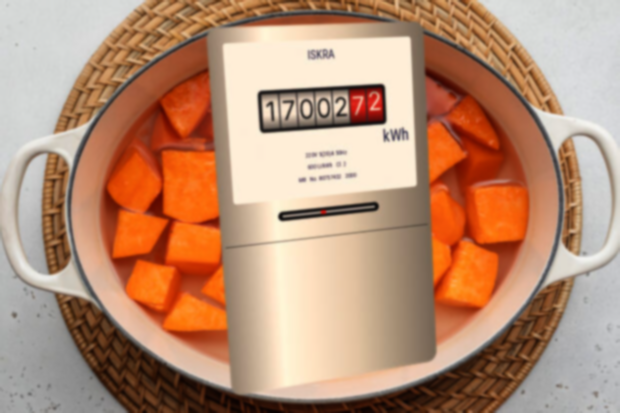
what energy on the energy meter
17002.72 kWh
